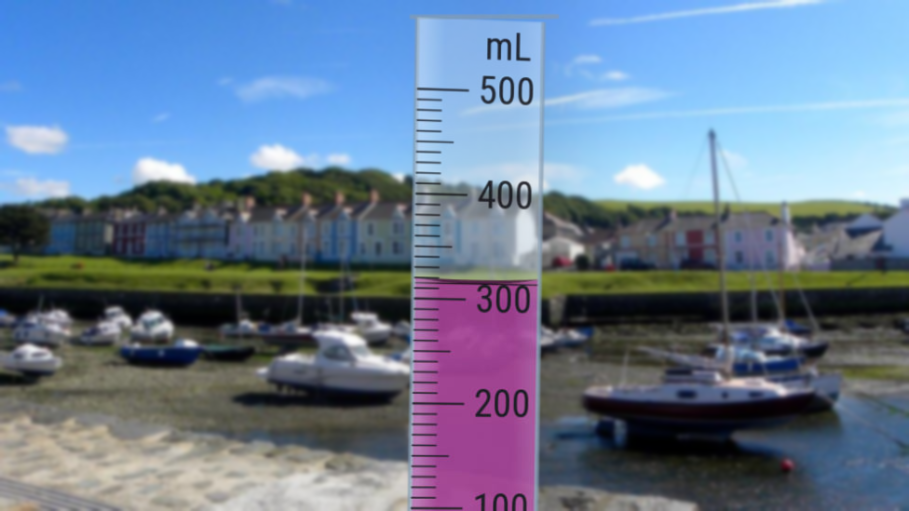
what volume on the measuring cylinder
315 mL
